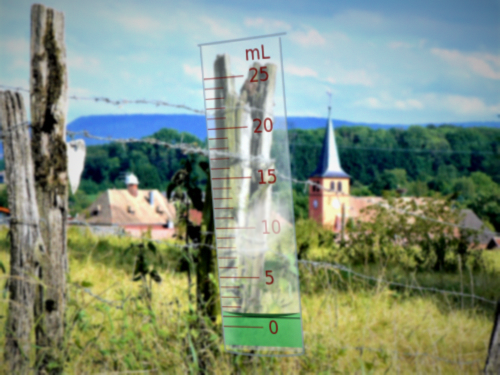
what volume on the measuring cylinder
1 mL
